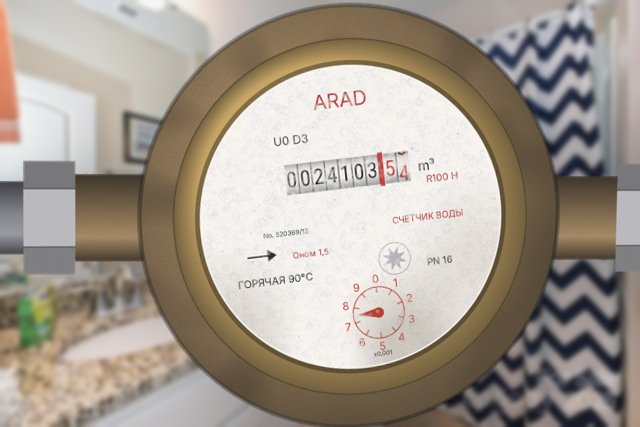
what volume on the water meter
24103.537 m³
